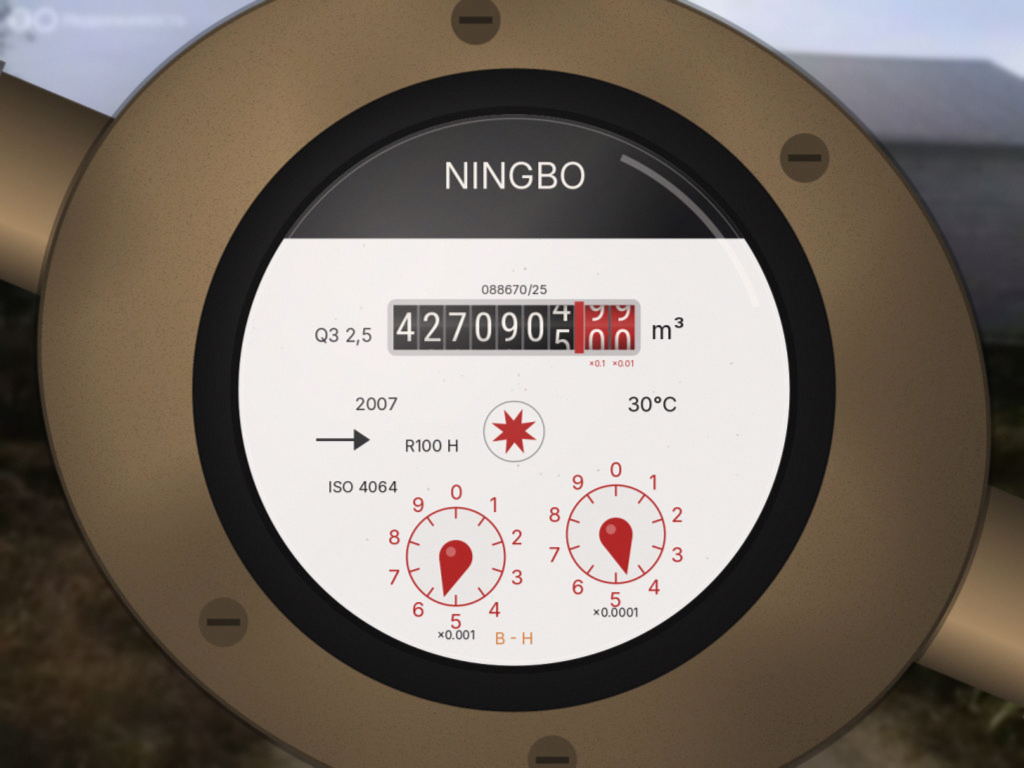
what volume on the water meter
4270904.9954 m³
